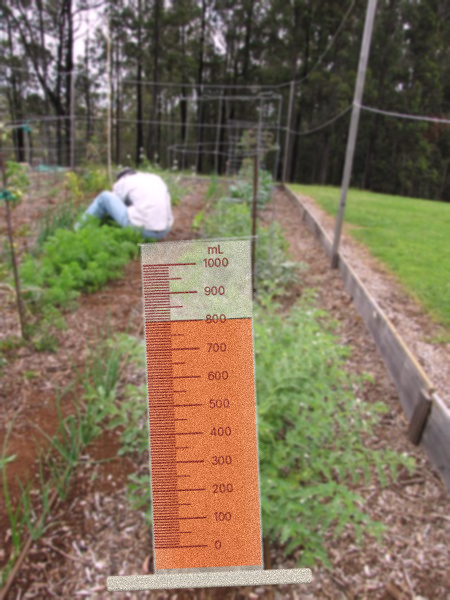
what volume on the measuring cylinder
800 mL
